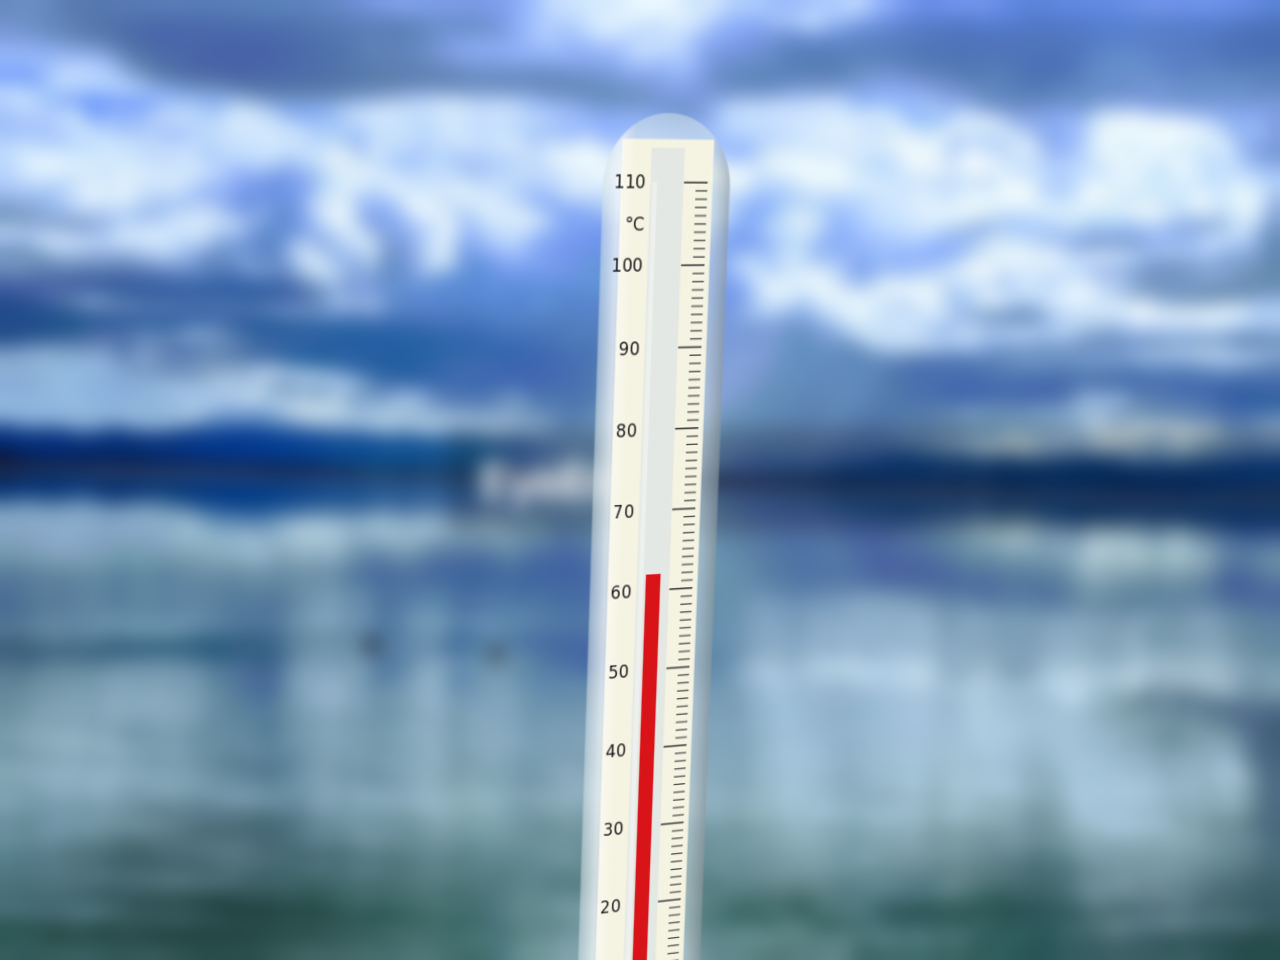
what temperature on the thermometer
62 °C
